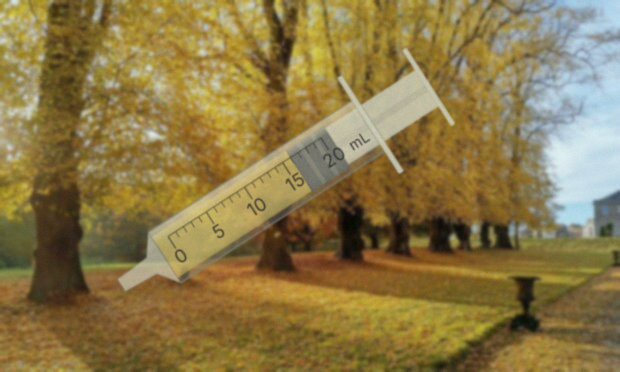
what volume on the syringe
16 mL
